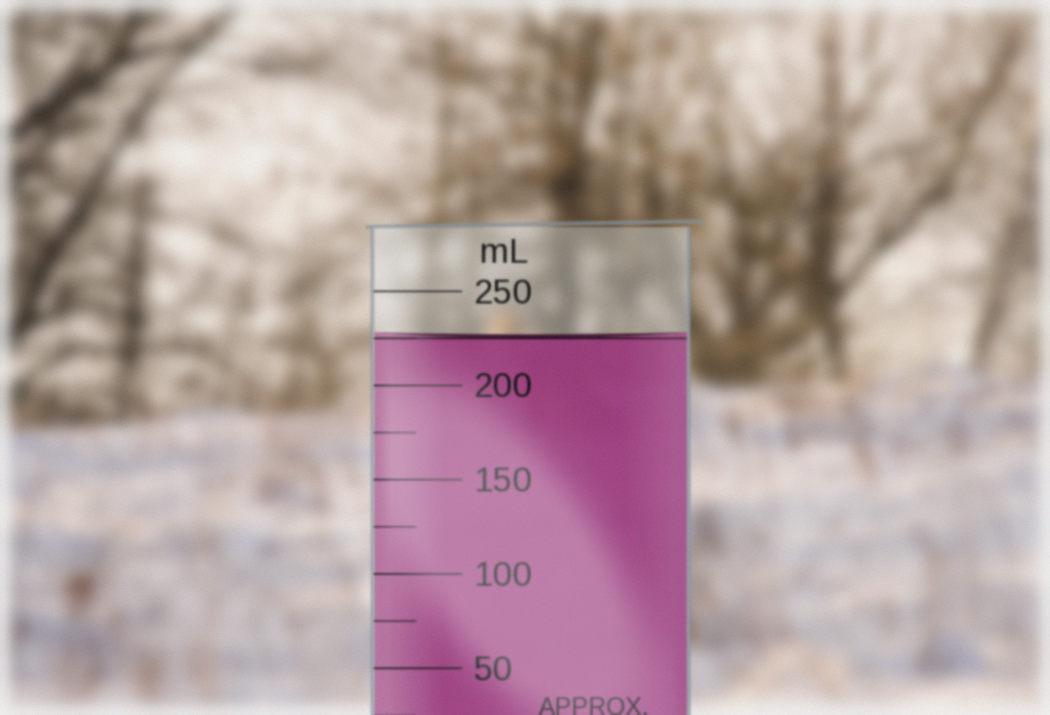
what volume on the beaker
225 mL
